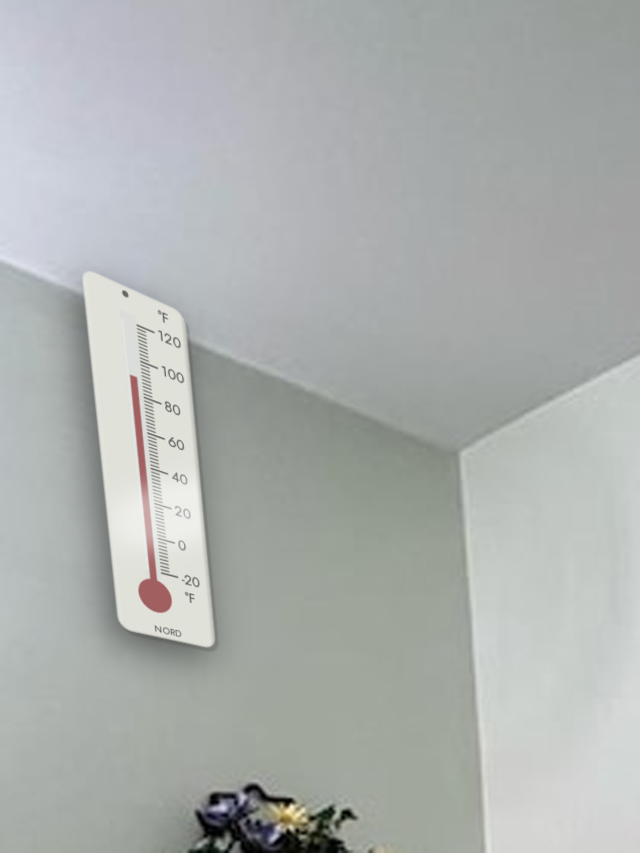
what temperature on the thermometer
90 °F
